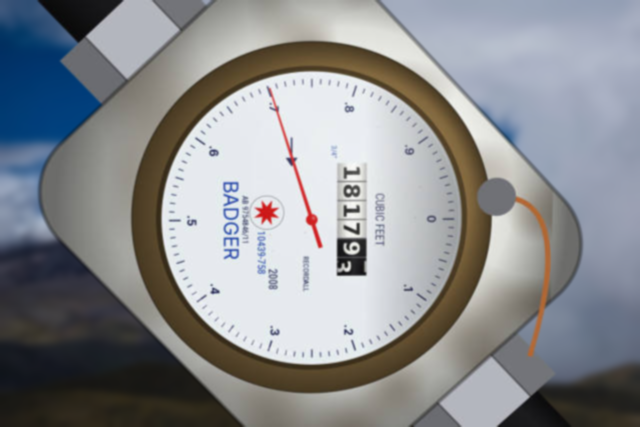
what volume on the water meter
181792.70 ft³
